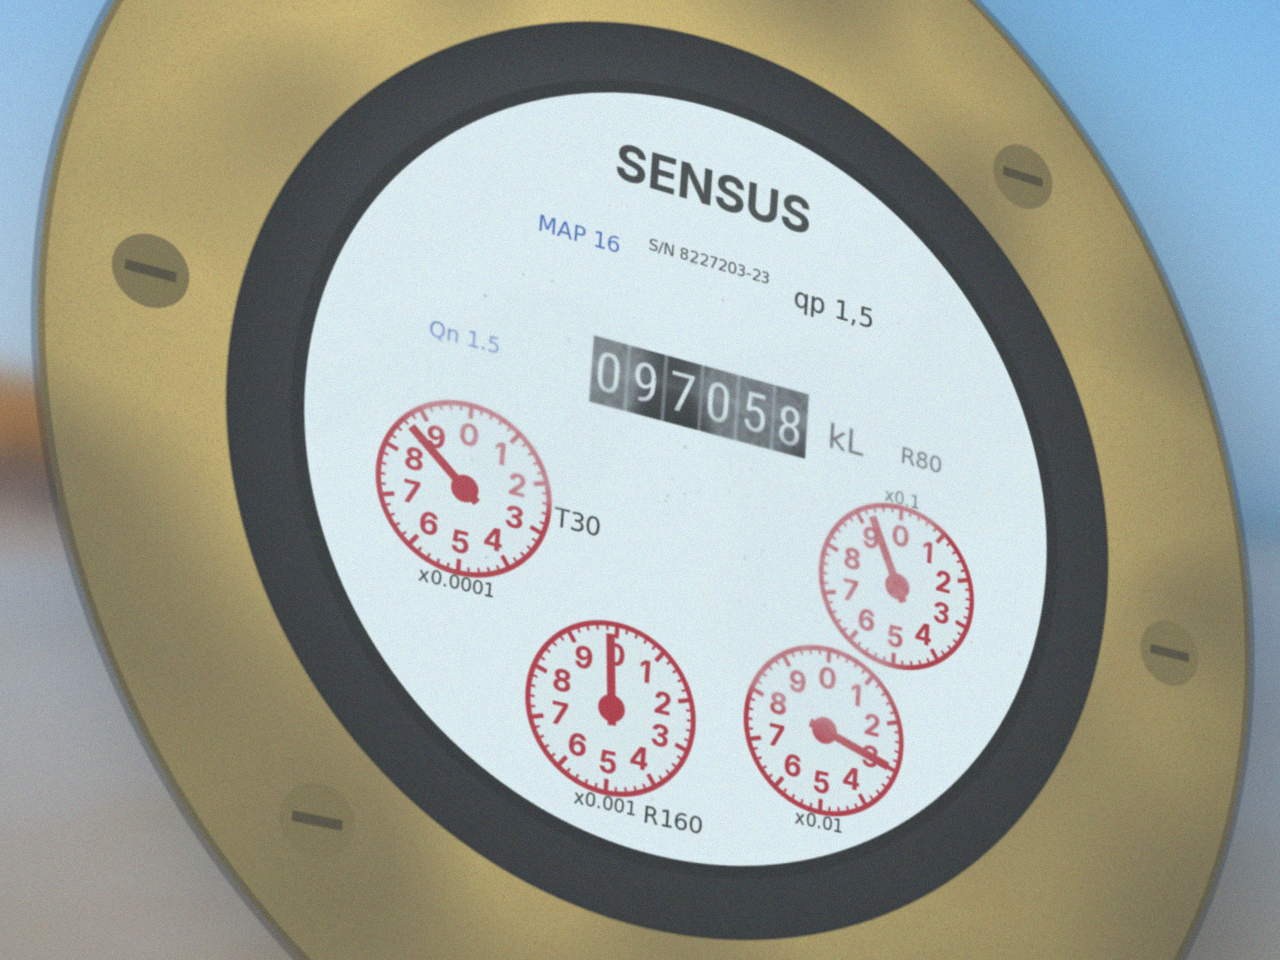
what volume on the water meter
97057.9298 kL
